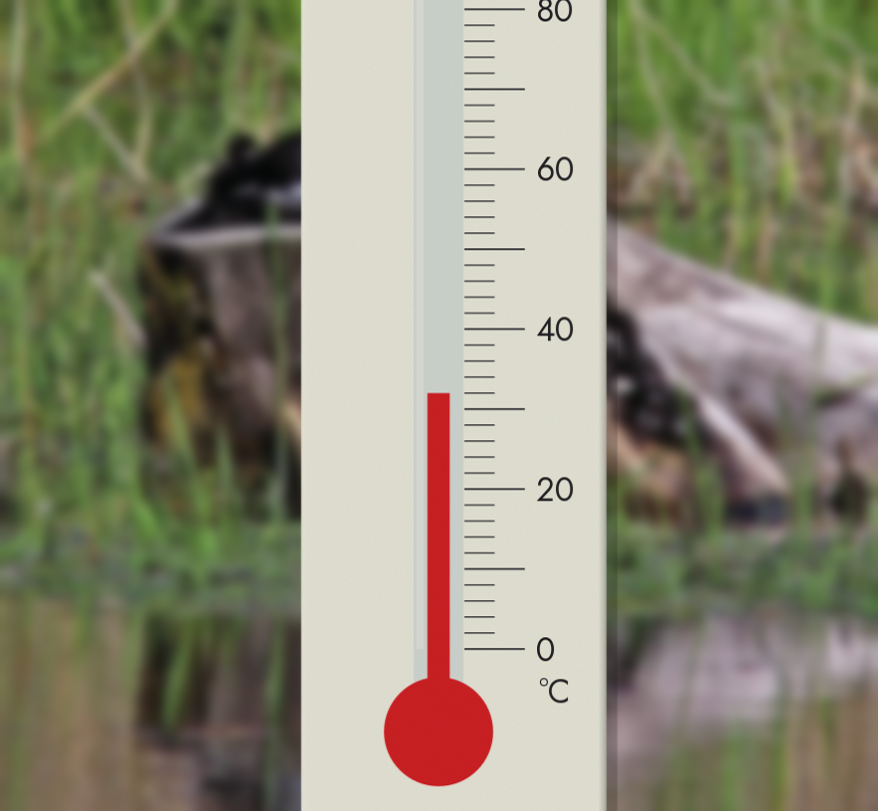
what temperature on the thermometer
32 °C
